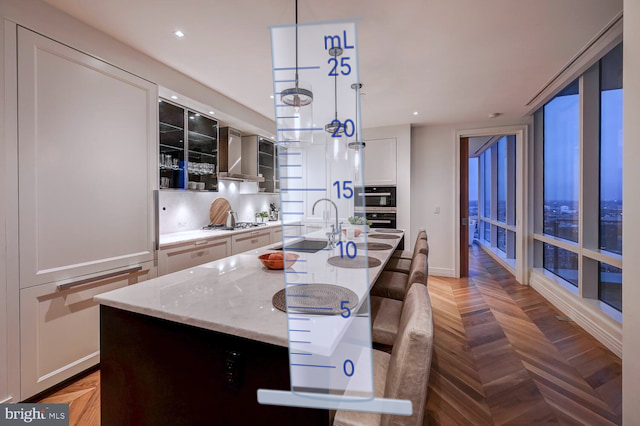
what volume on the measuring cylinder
4.5 mL
